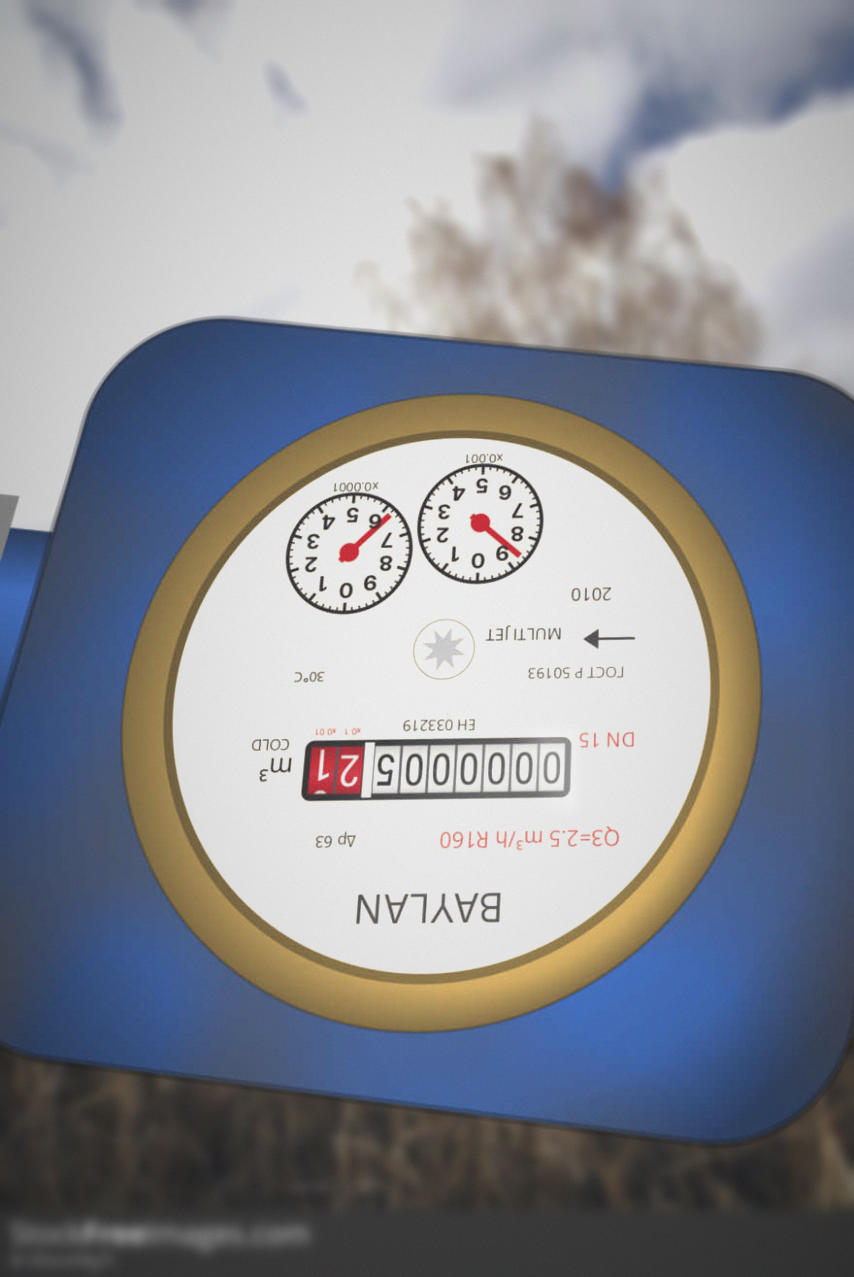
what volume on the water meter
5.2086 m³
